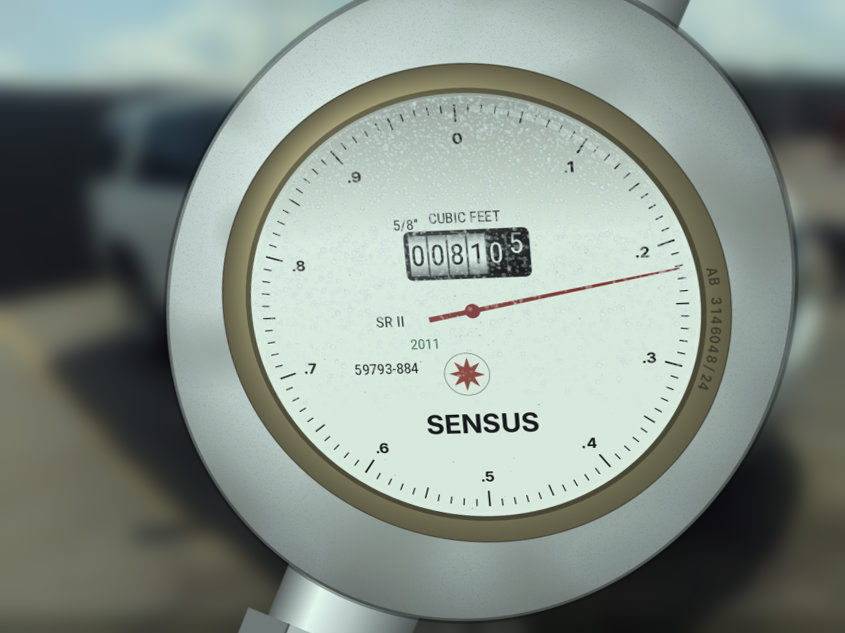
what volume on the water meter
8105.22 ft³
